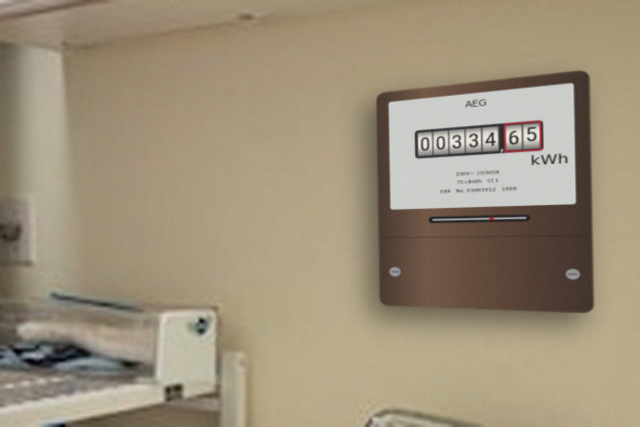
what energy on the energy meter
334.65 kWh
